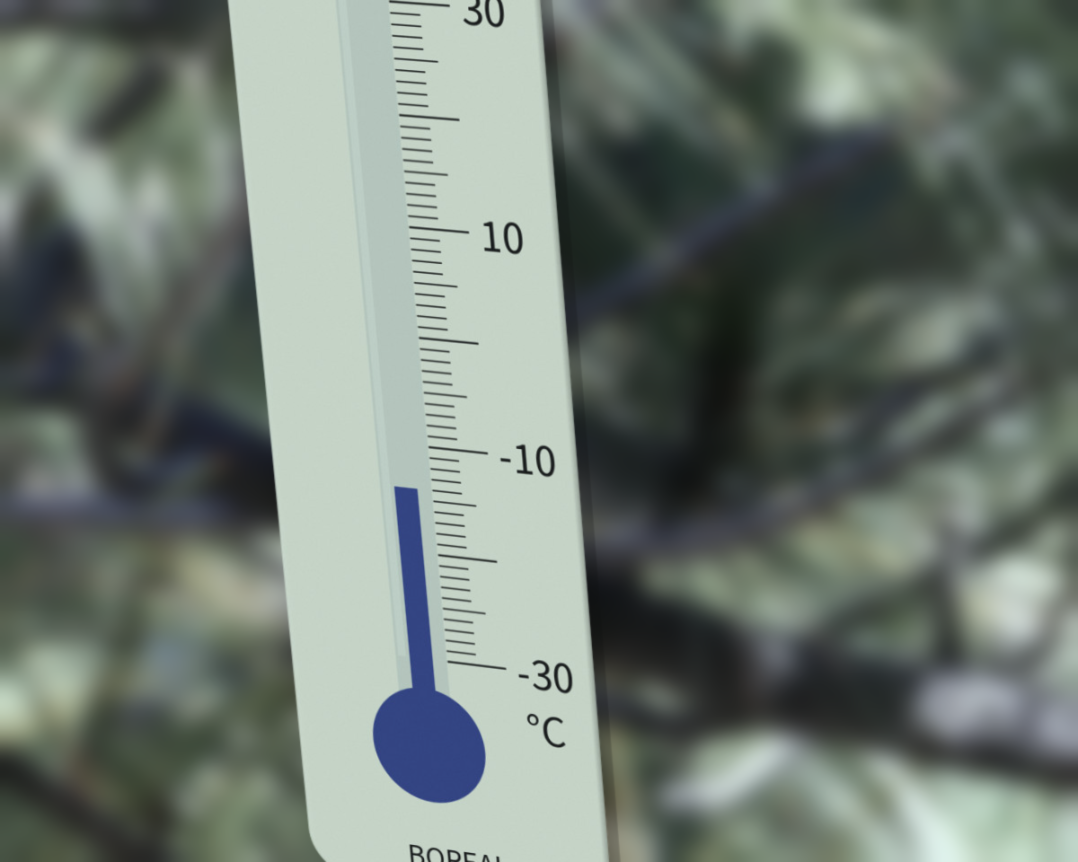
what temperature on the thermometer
-14 °C
